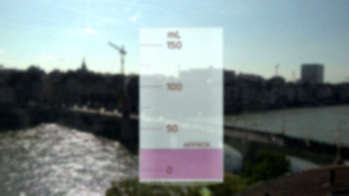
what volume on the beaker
25 mL
